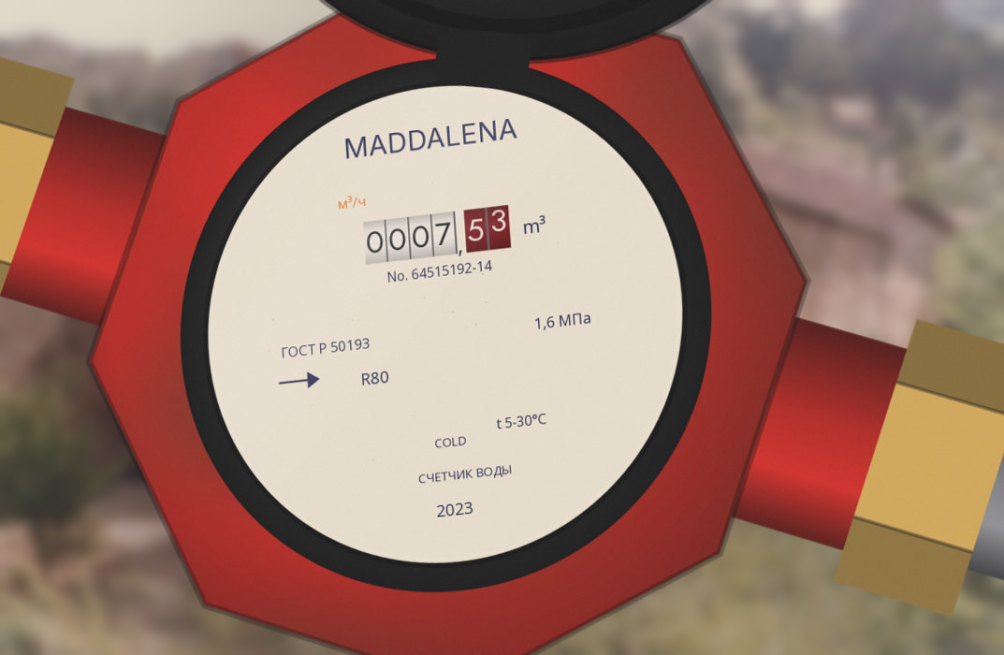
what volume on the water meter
7.53 m³
